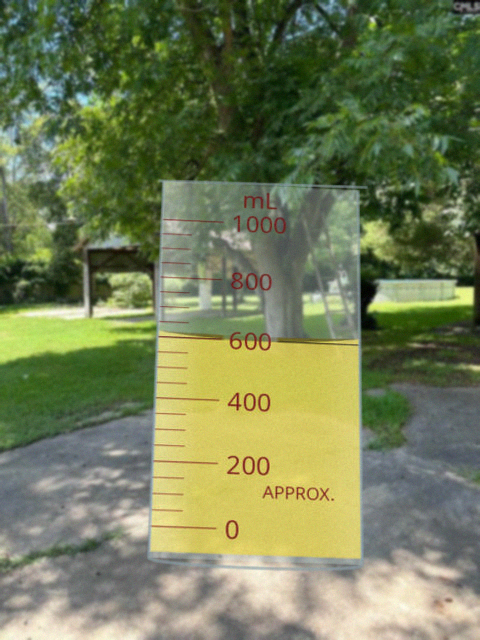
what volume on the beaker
600 mL
